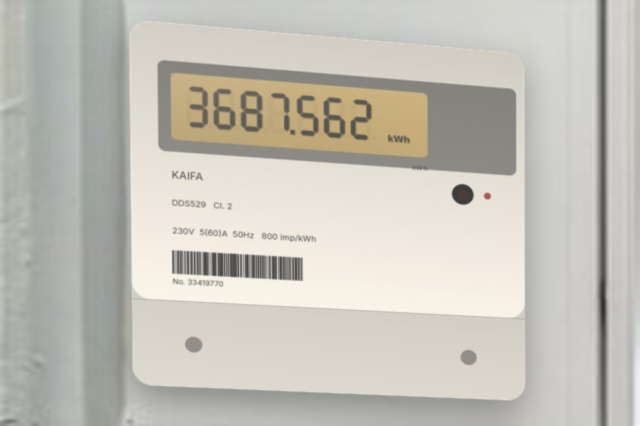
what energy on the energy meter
3687.562 kWh
